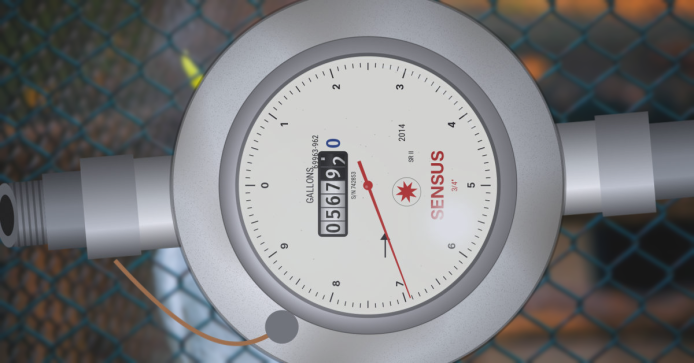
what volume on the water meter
567916.9 gal
